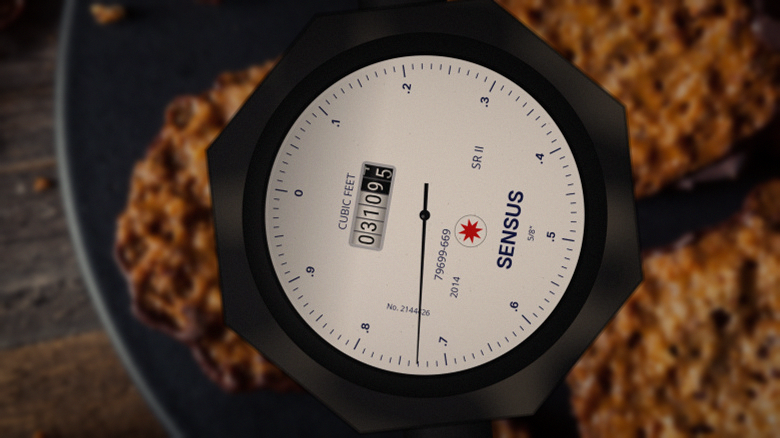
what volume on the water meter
31094.73 ft³
